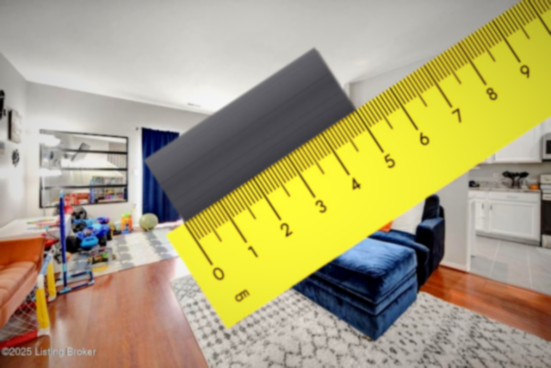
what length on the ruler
5 cm
